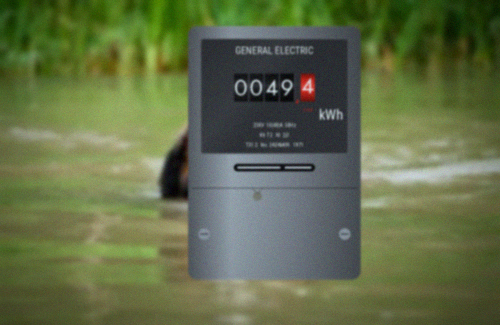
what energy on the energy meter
49.4 kWh
